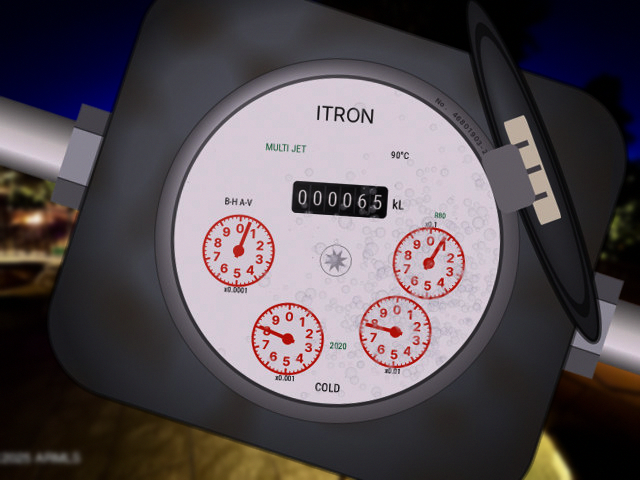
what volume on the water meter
65.0780 kL
